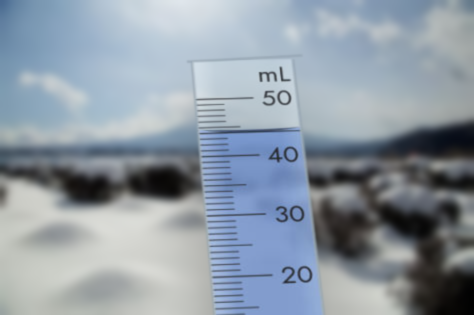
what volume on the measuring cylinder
44 mL
